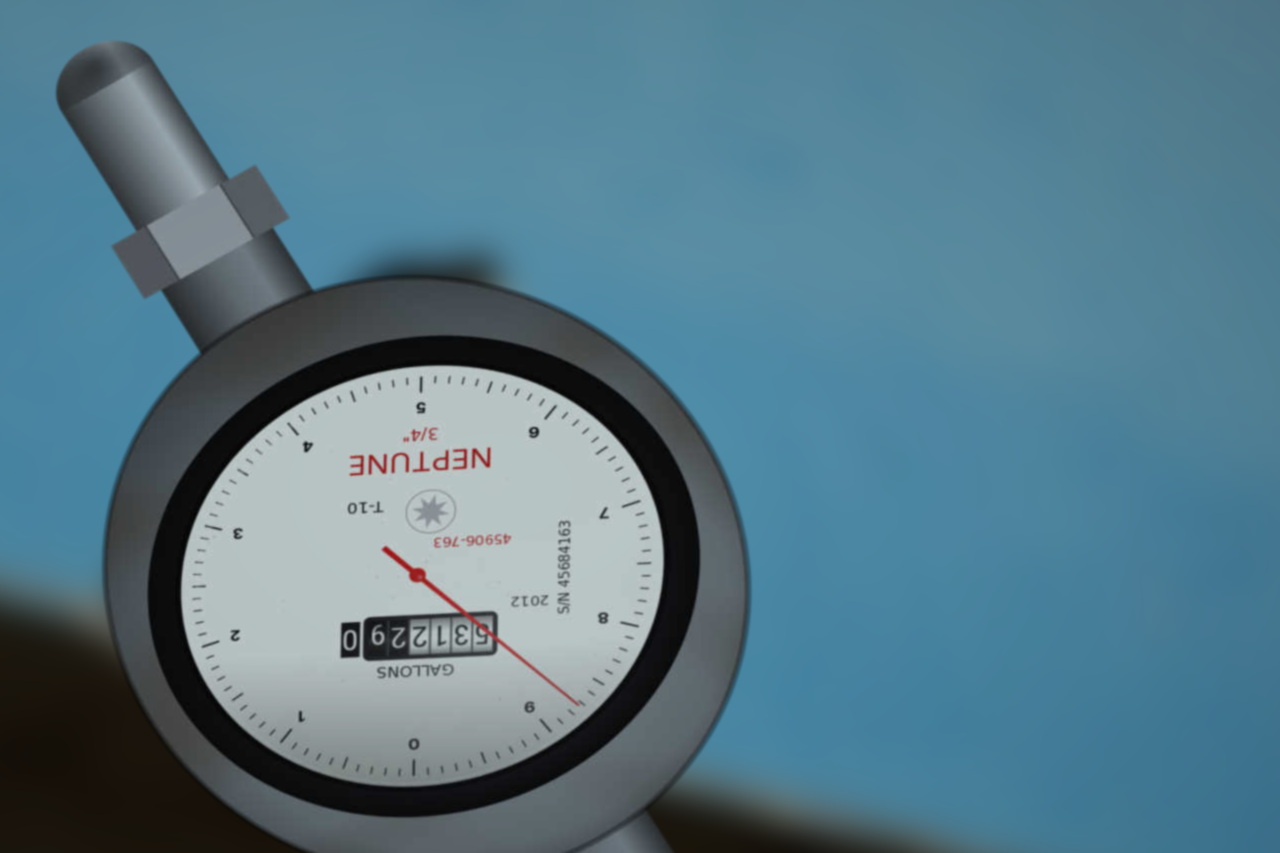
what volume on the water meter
5312288.7 gal
